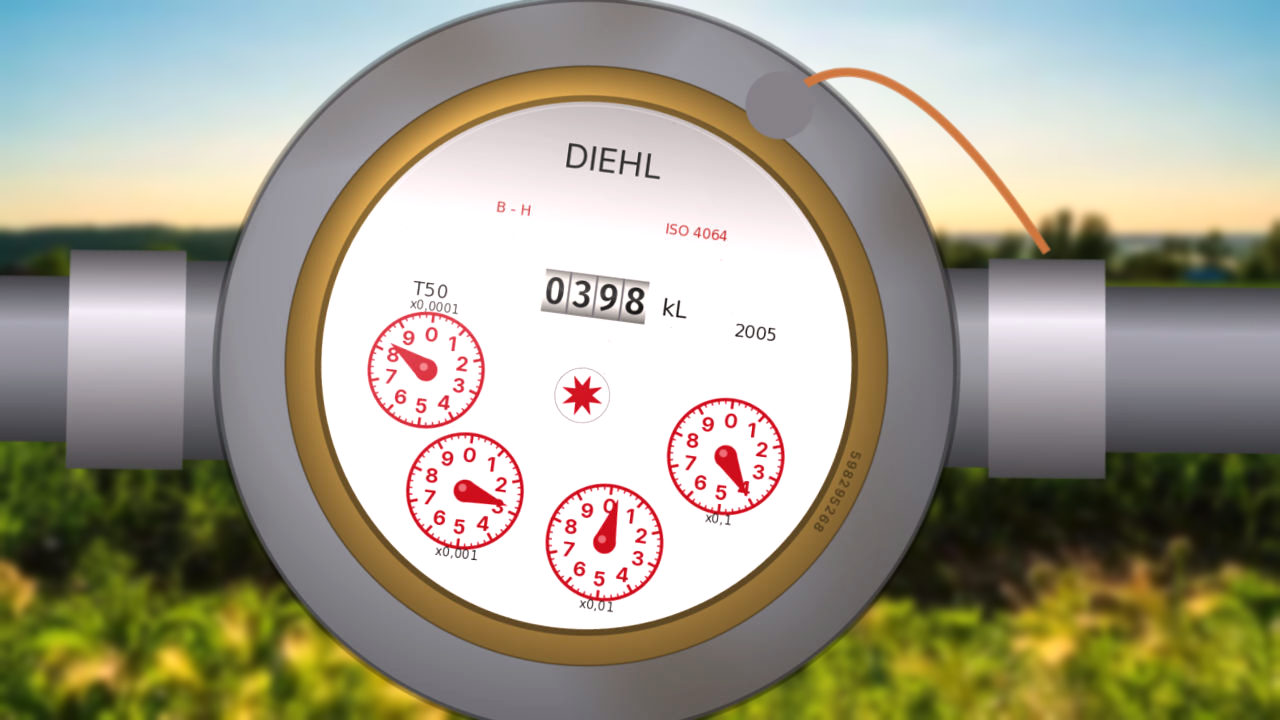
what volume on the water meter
398.4028 kL
